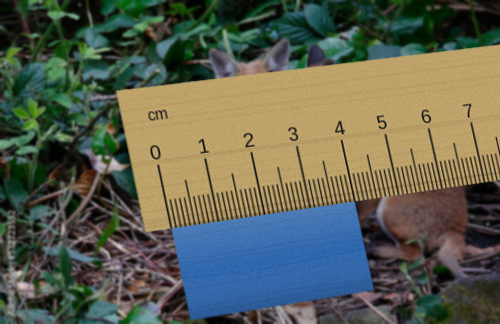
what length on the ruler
4 cm
